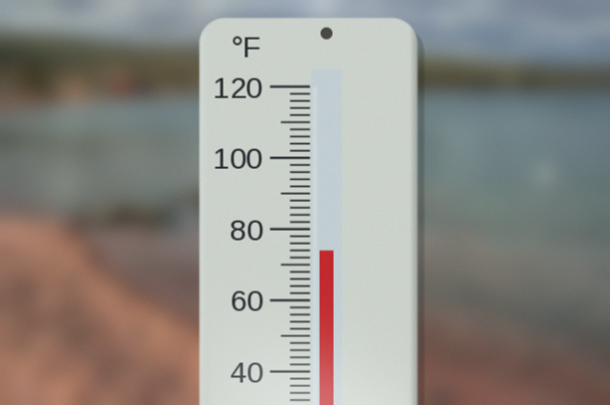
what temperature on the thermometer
74 °F
